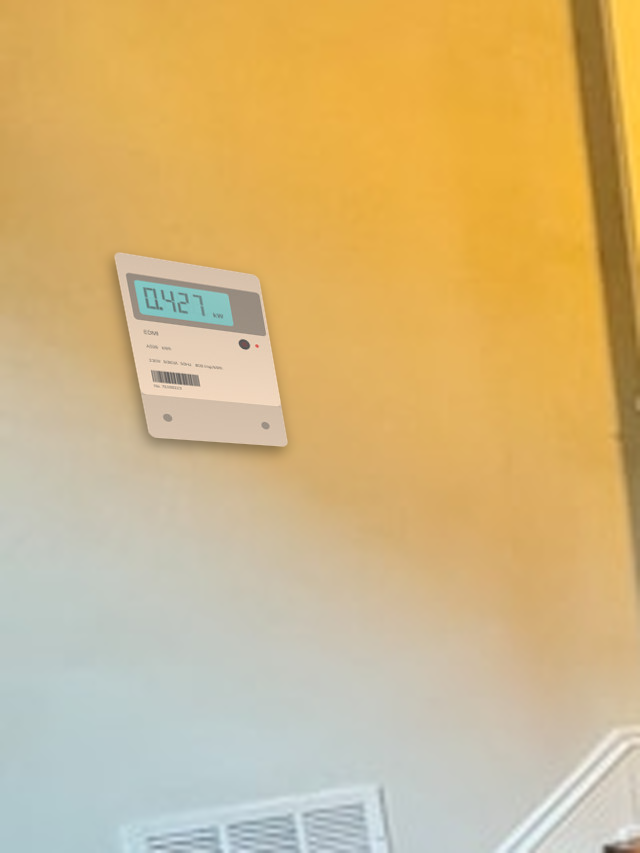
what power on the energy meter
0.427 kW
